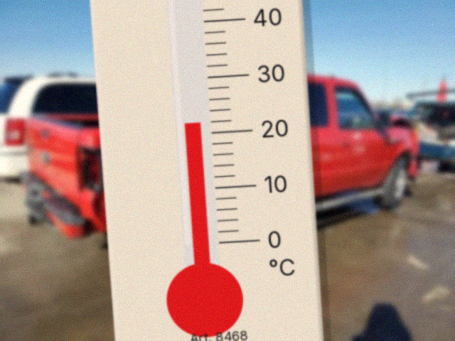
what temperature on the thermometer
22 °C
